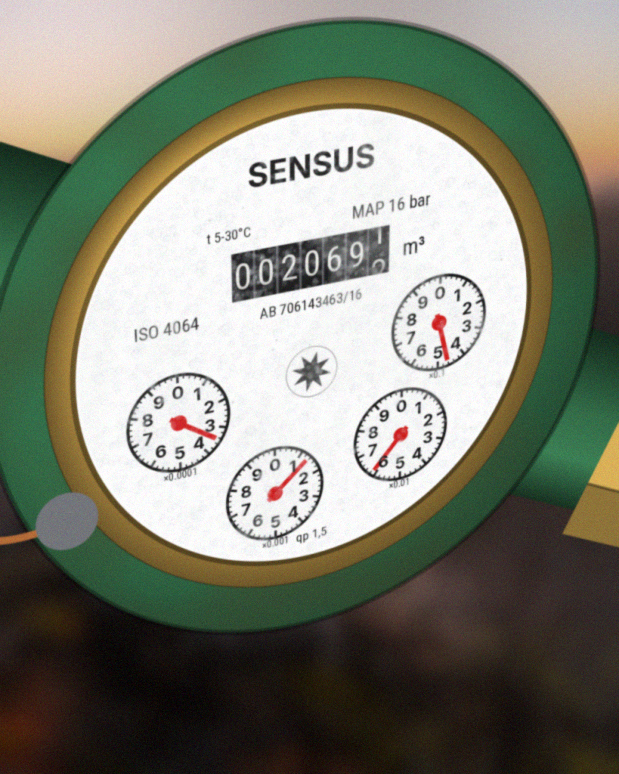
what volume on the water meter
20691.4613 m³
